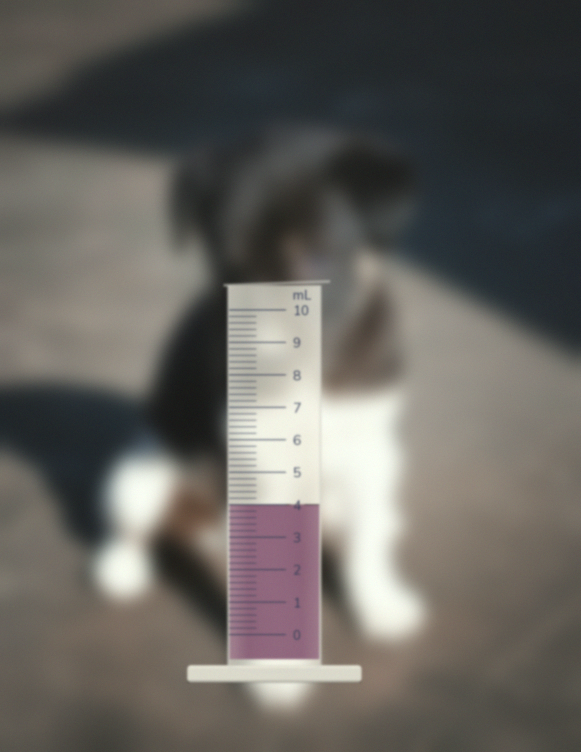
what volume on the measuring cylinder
4 mL
